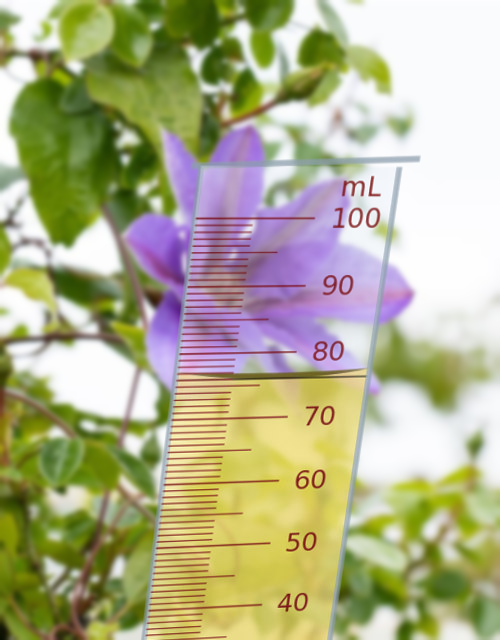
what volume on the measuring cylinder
76 mL
